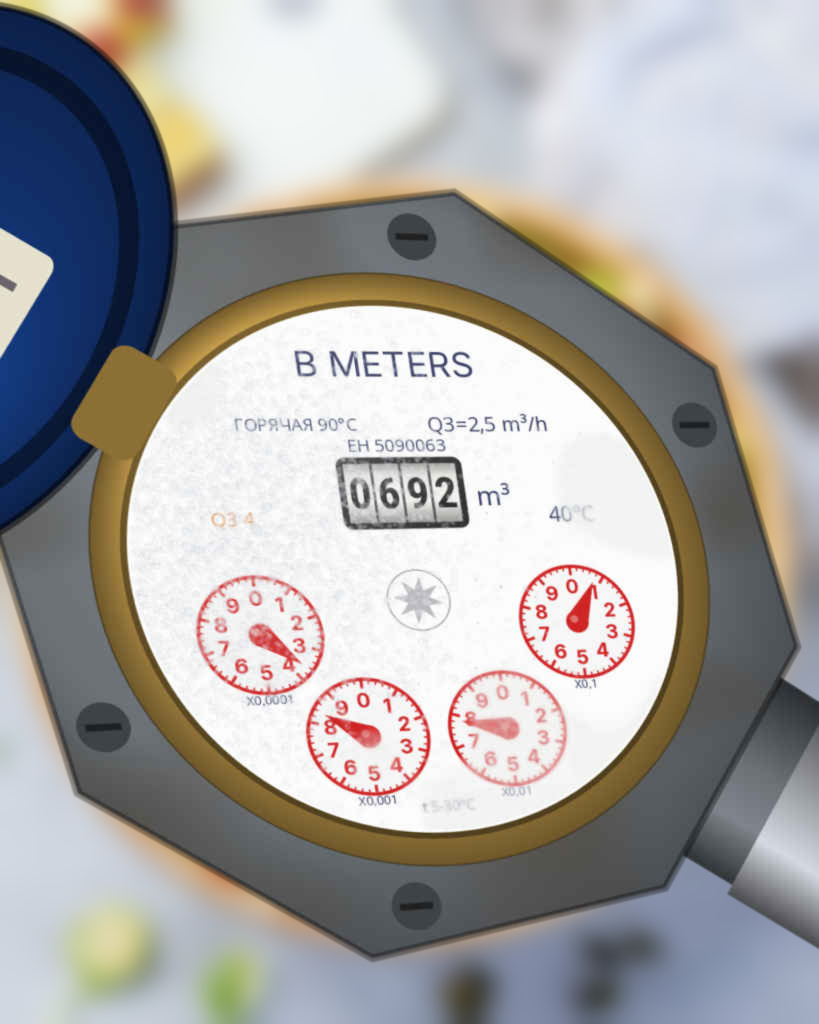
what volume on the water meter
692.0783 m³
